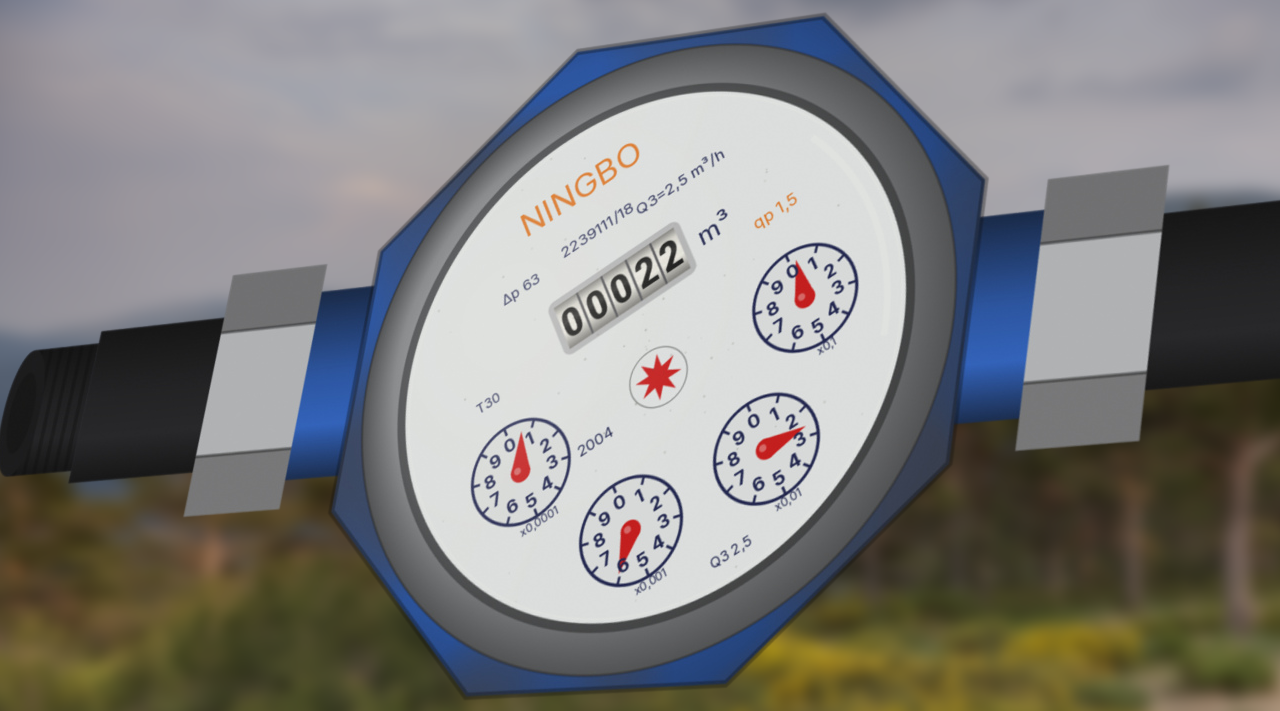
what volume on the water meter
22.0260 m³
